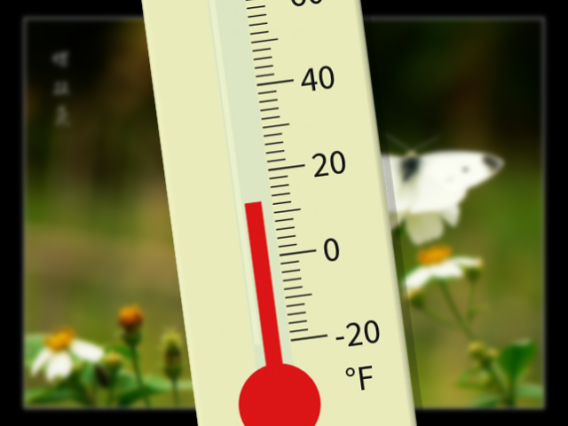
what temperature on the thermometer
13 °F
